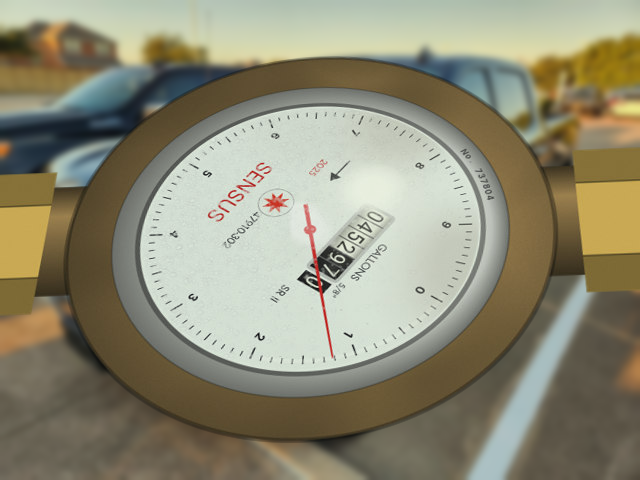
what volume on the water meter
452971.2 gal
